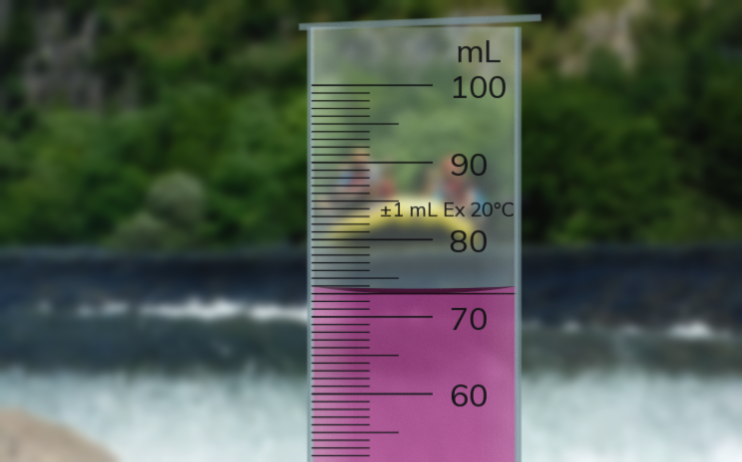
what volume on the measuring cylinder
73 mL
